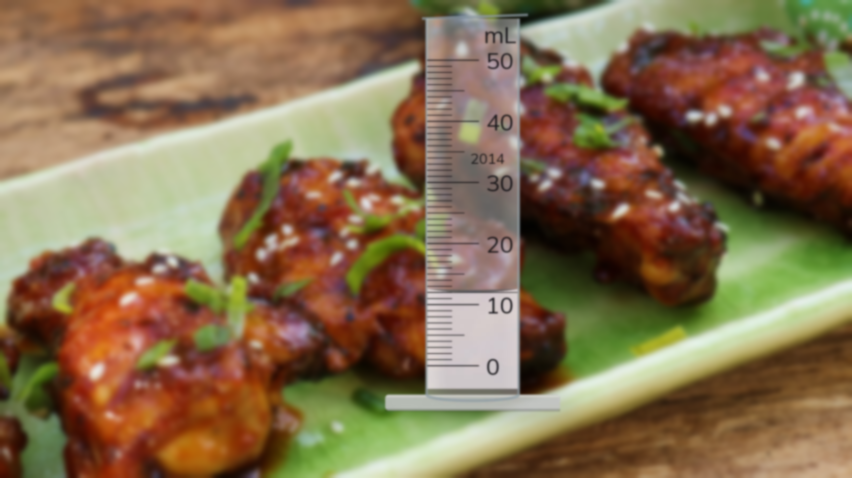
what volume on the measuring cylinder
12 mL
